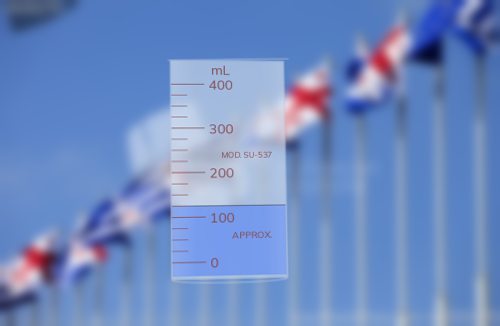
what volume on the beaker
125 mL
